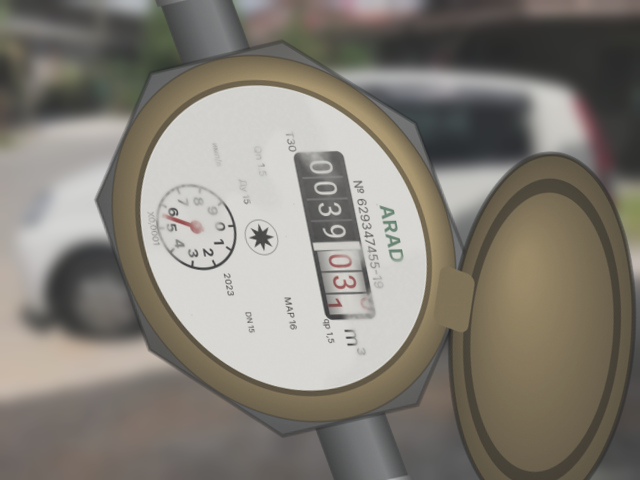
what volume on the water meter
39.0305 m³
